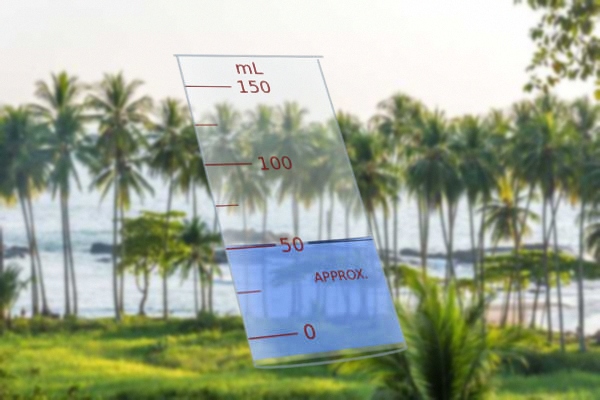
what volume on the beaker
50 mL
